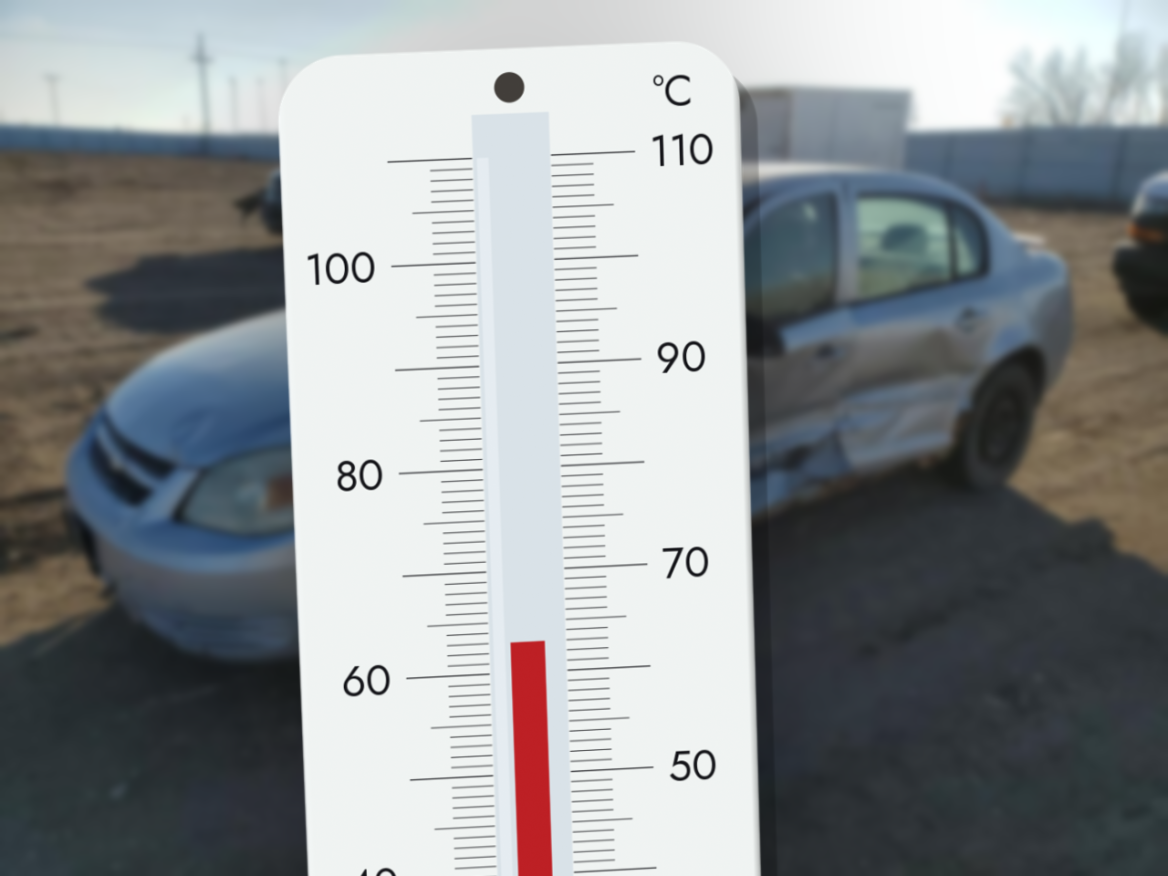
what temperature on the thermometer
63 °C
